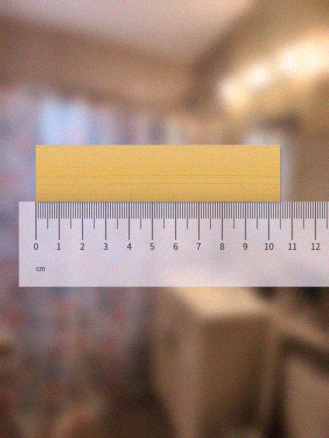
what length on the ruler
10.5 cm
